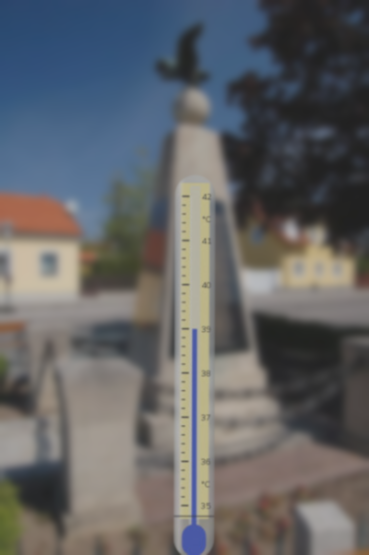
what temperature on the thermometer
39 °C
